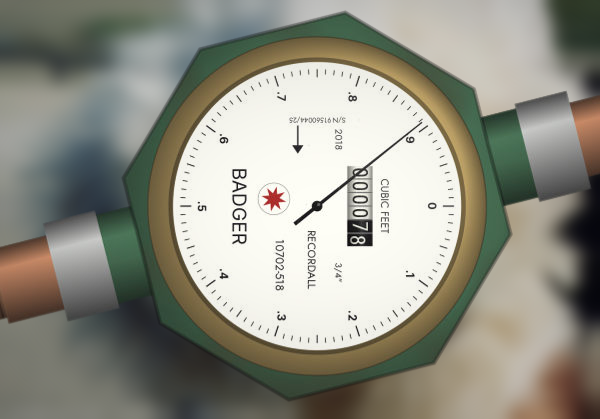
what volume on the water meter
77.89 ft³
